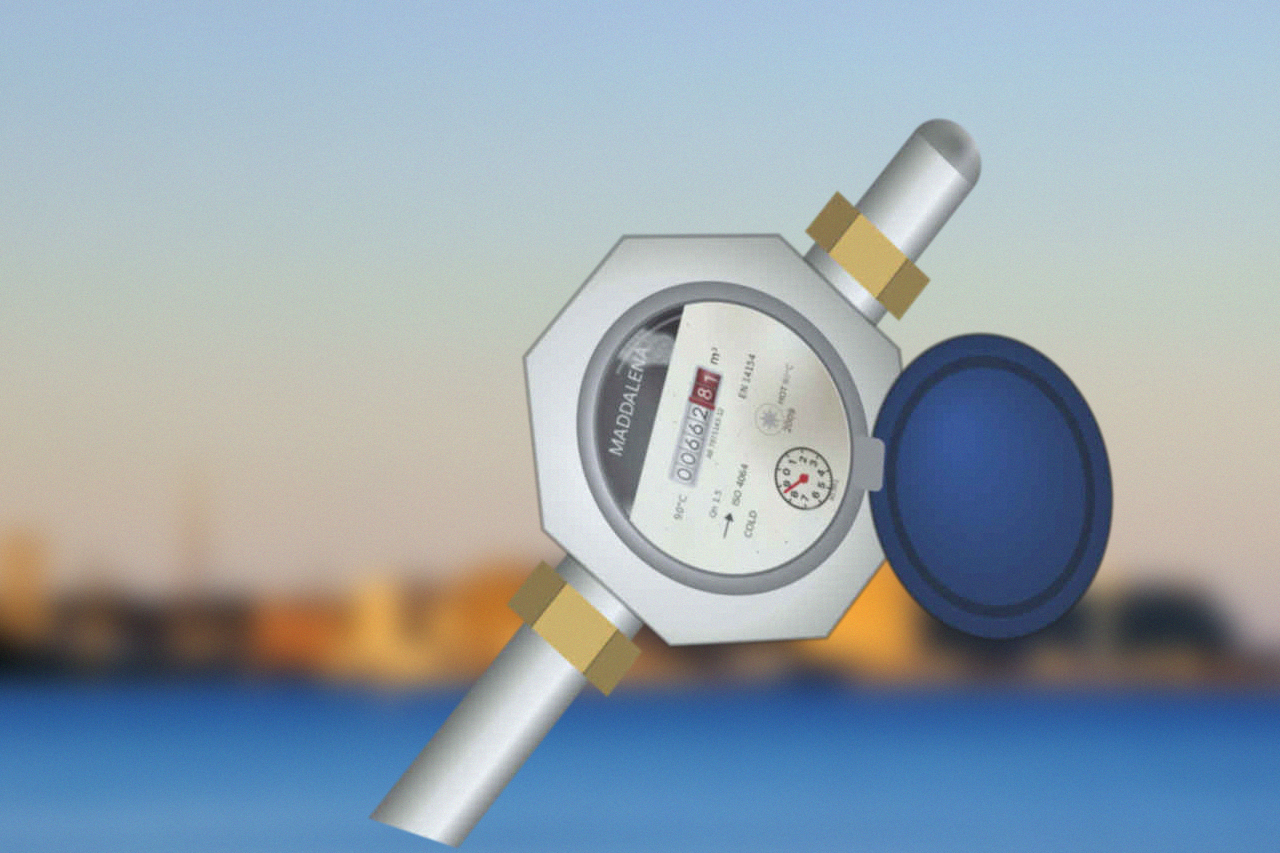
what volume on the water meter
662.808 m³
